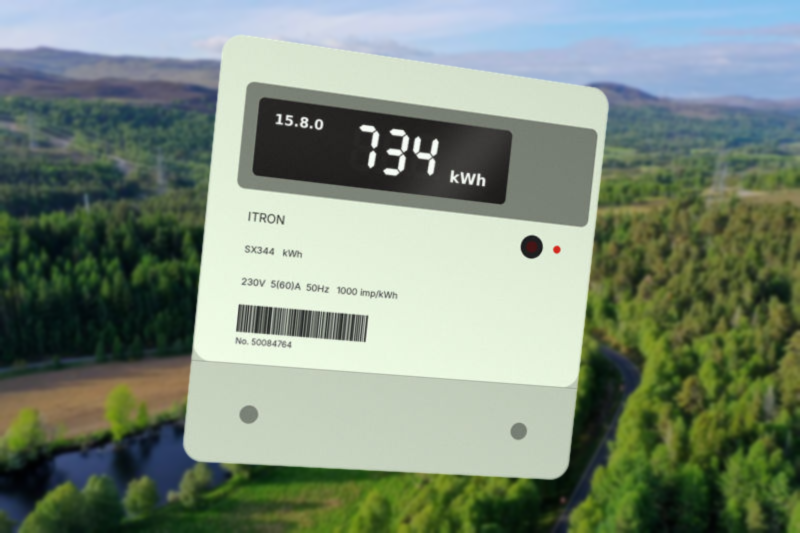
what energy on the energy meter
734 kWh
